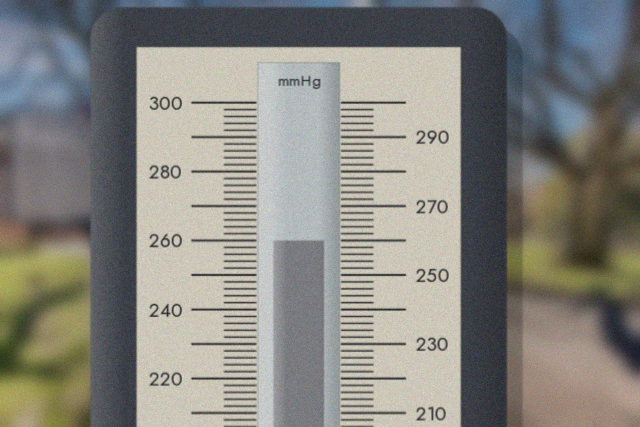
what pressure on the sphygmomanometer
260 mmHg
